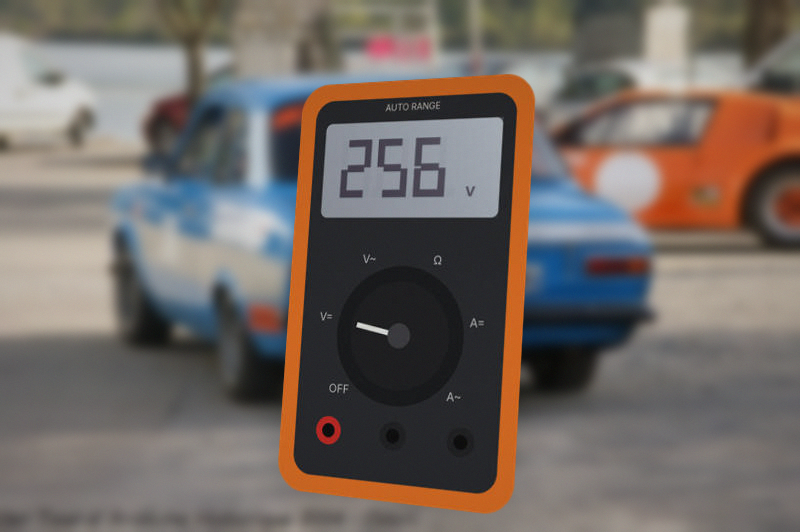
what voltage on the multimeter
256 V
